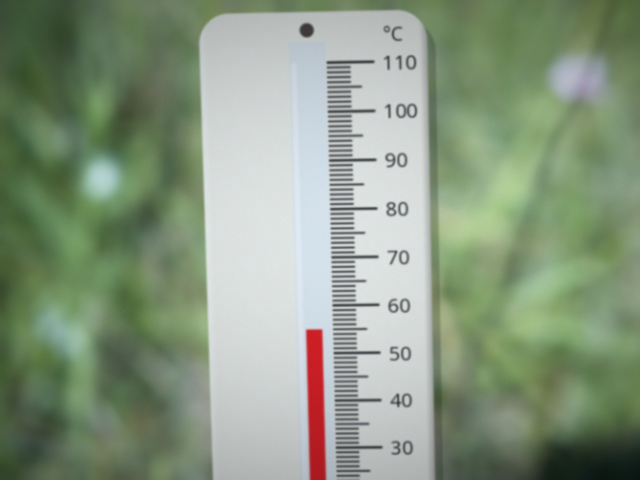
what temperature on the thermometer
55 °C
